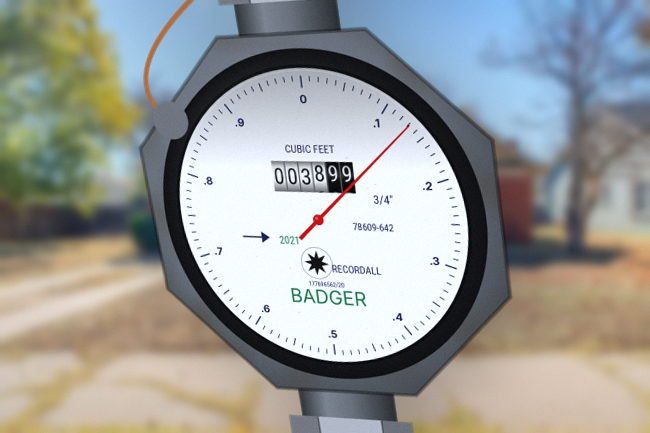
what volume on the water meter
3899.13 ft³
